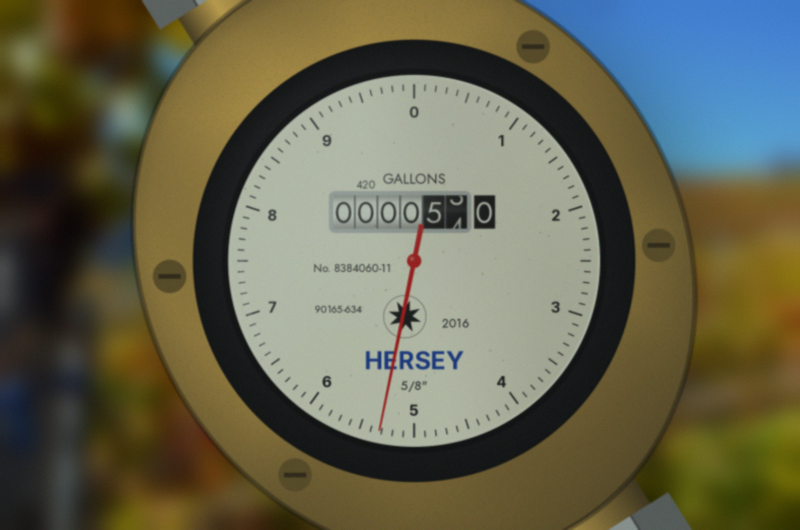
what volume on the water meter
535.3 gal
